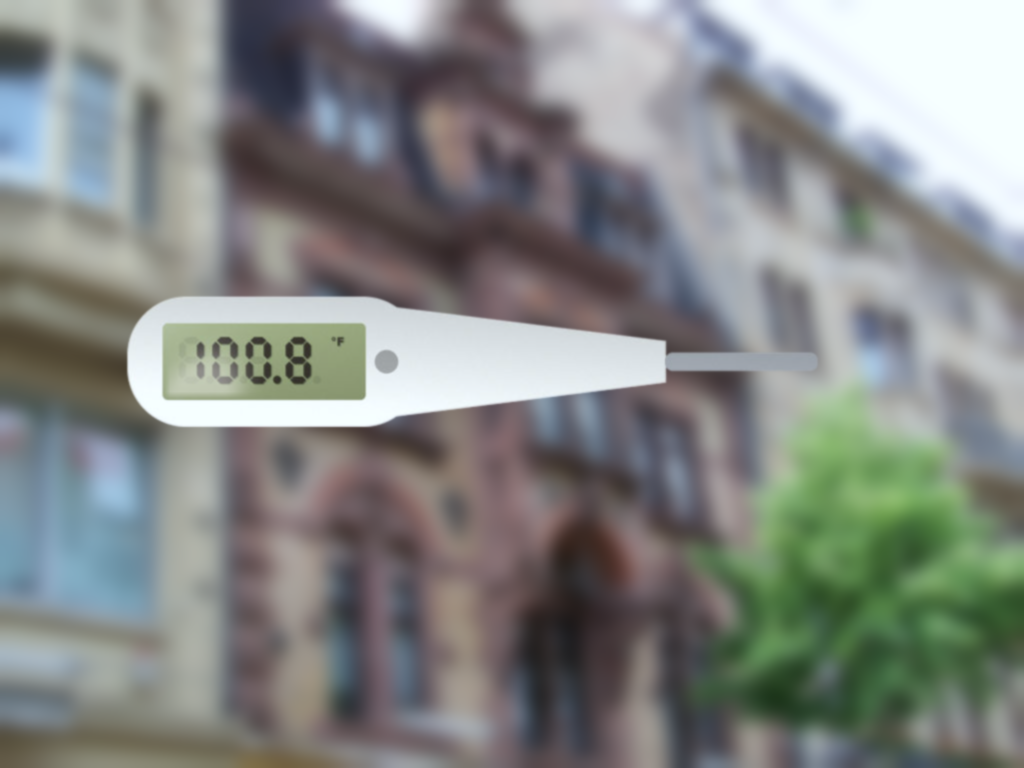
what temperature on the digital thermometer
100.8 °F
